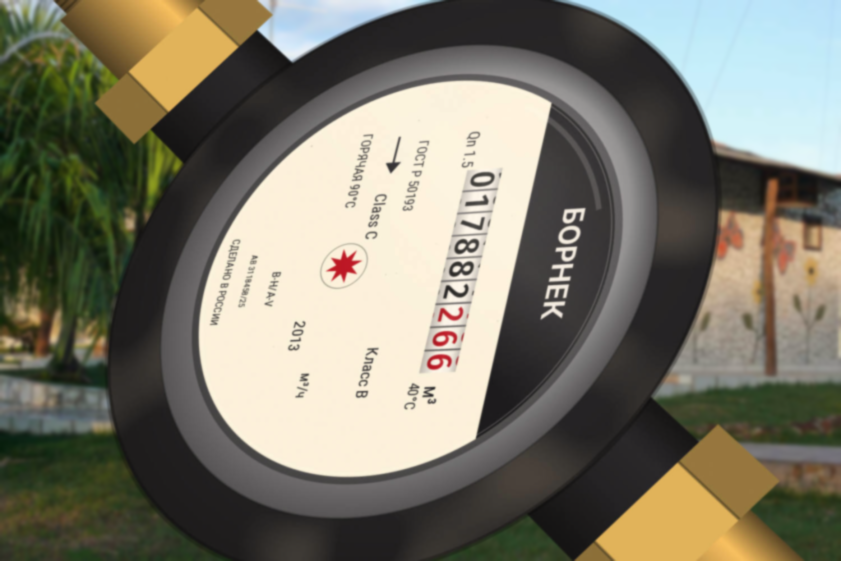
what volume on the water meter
17882.266 m³
